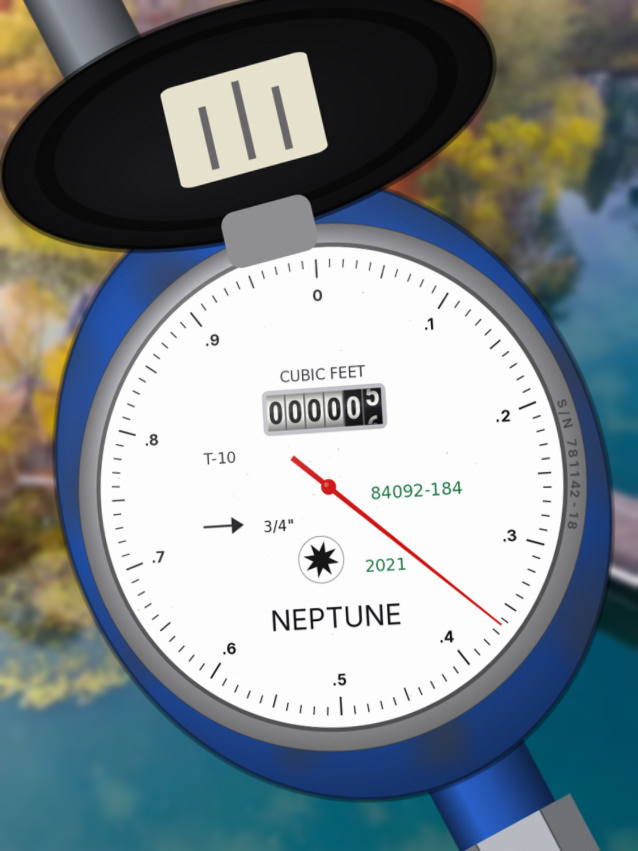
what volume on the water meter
5.36 ft³
